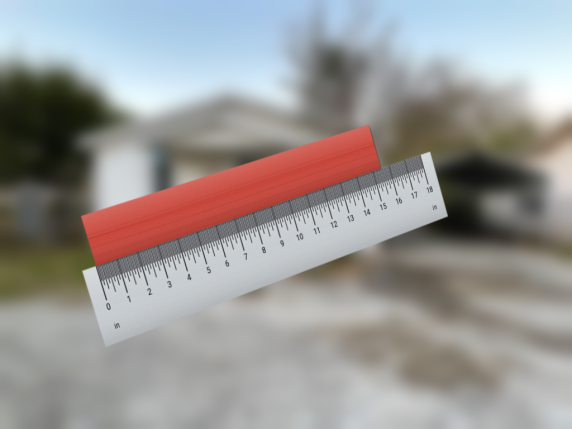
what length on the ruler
15.5 in
